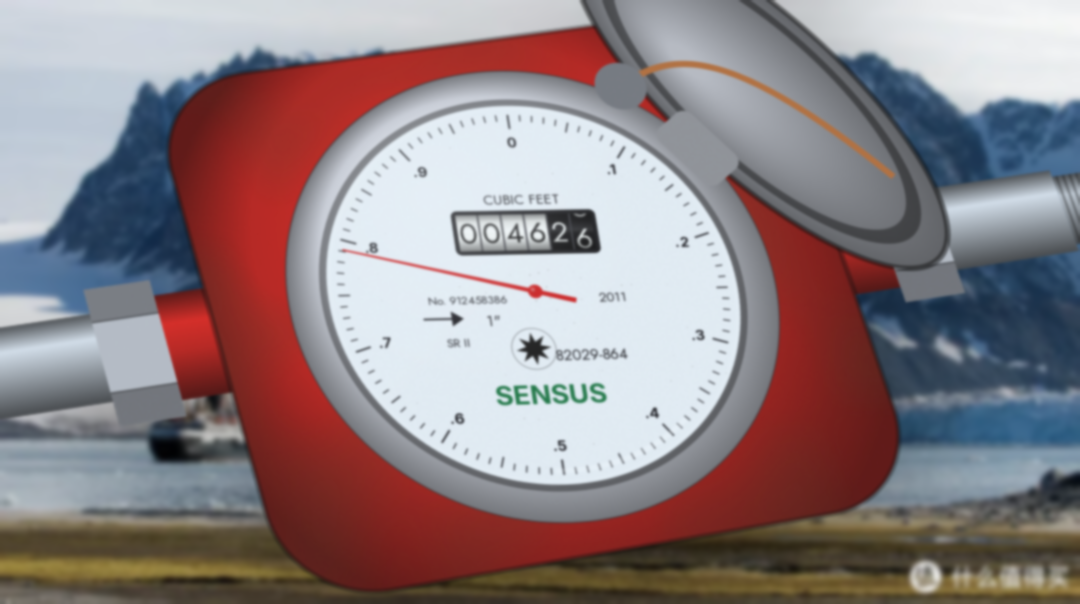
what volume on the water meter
4625.79 ft³
